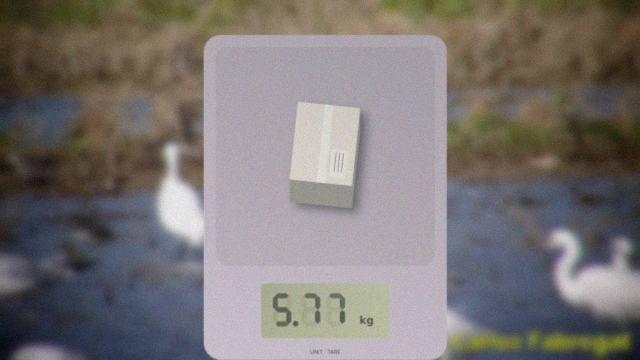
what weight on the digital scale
5.77 kg
